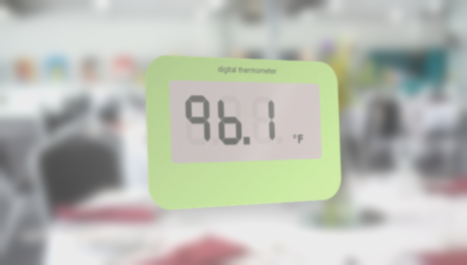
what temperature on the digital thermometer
96.1 °F
